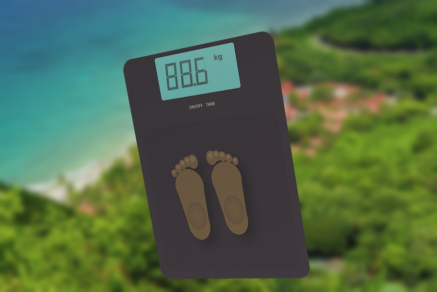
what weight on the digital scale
88.6 kg
